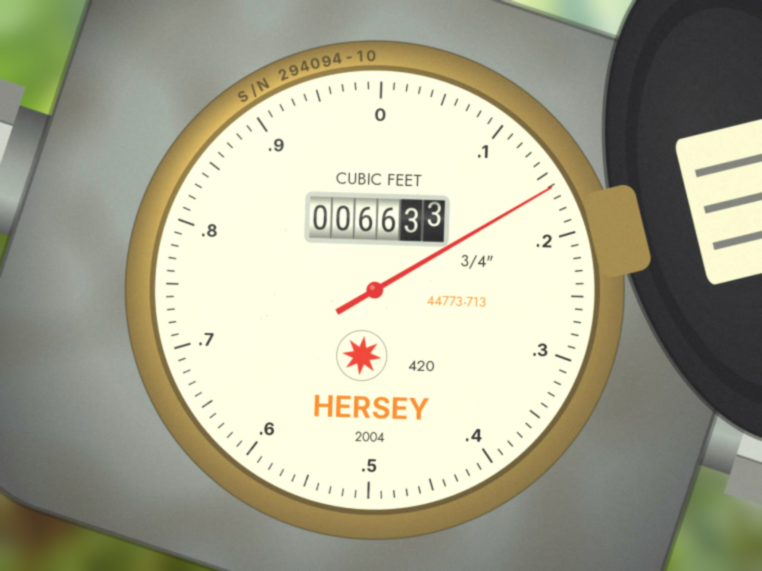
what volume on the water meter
6633.16 ft³
